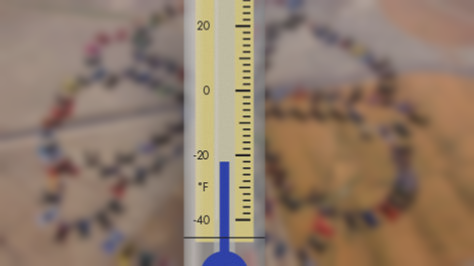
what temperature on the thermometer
-22 °F
